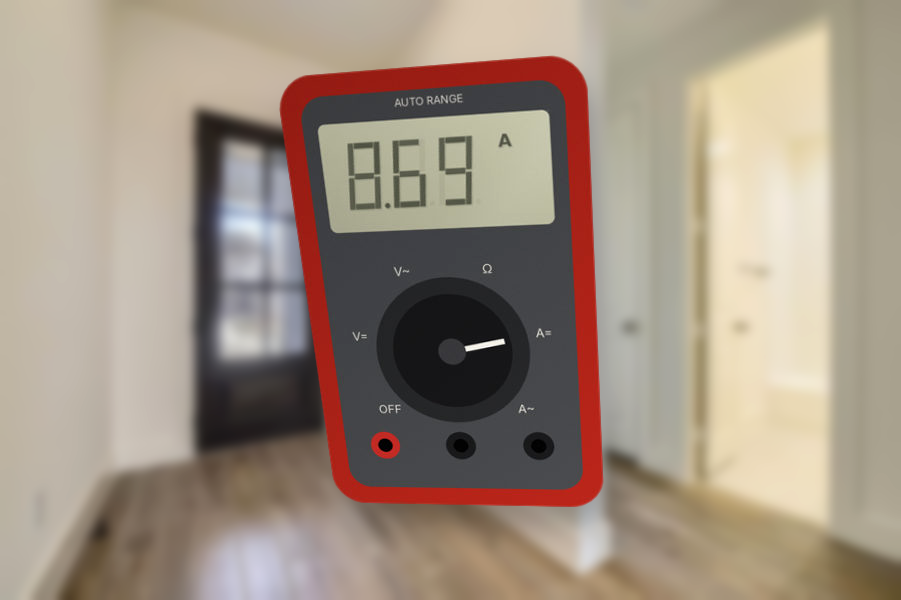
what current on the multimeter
8.69 A
